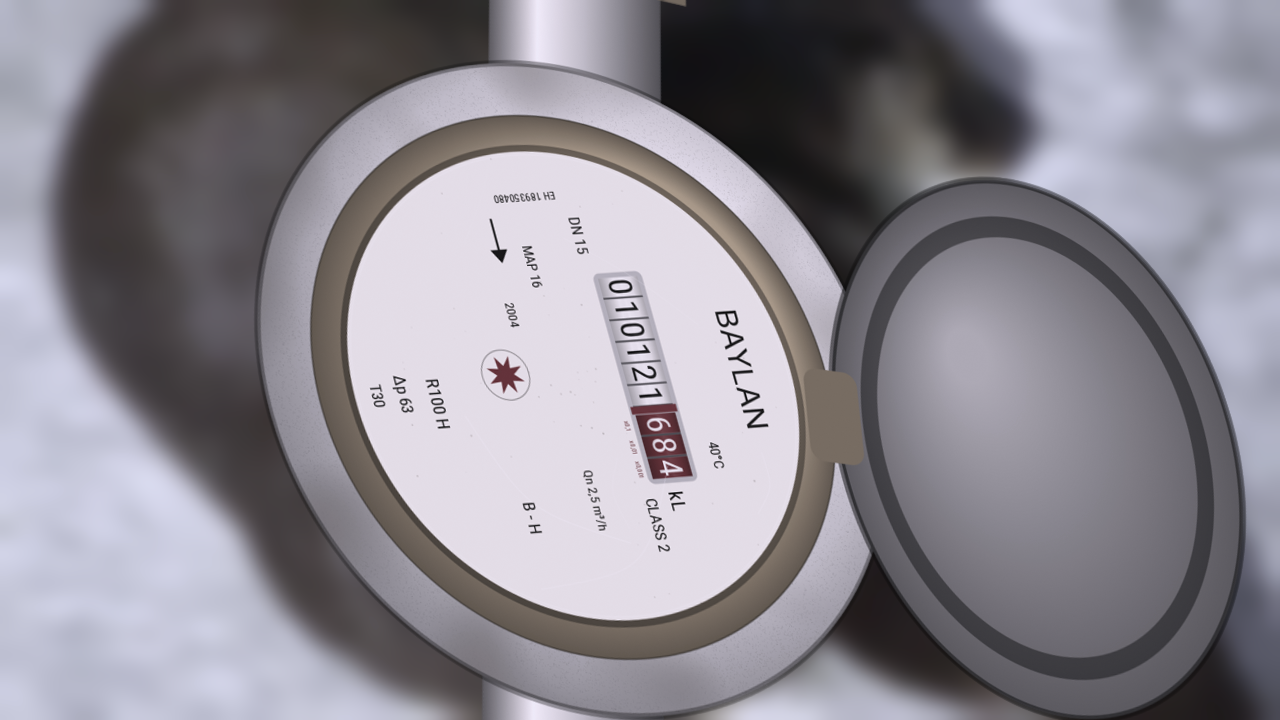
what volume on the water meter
10121.684 kL
